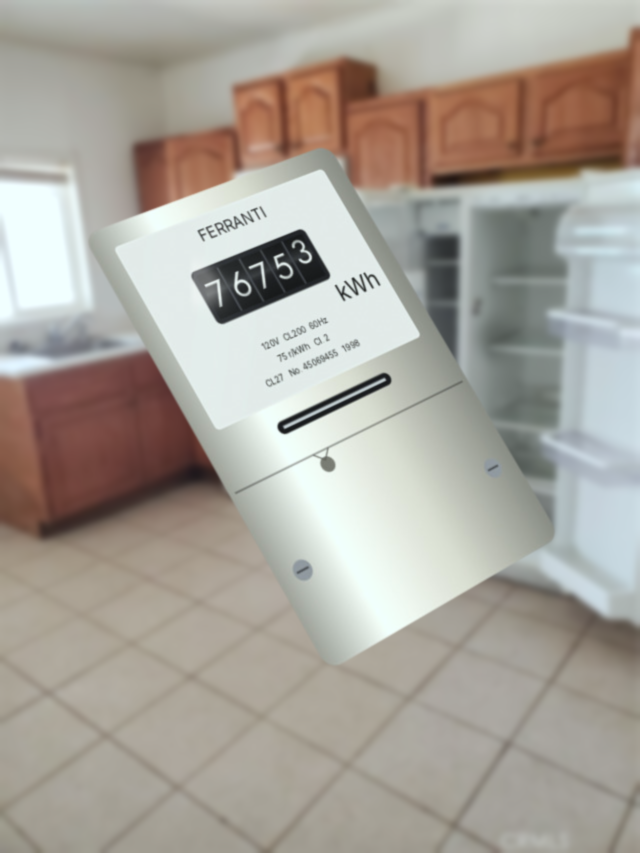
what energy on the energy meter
76753 kWh
